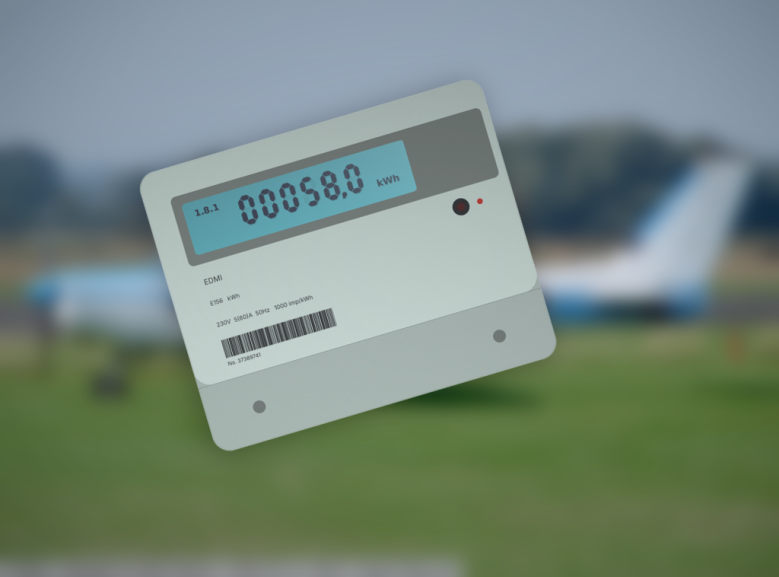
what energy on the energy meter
58.0 kWh
